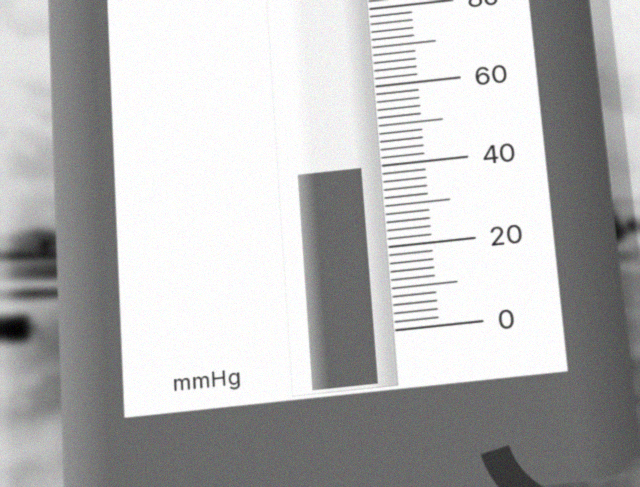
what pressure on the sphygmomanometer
40 mmHg
